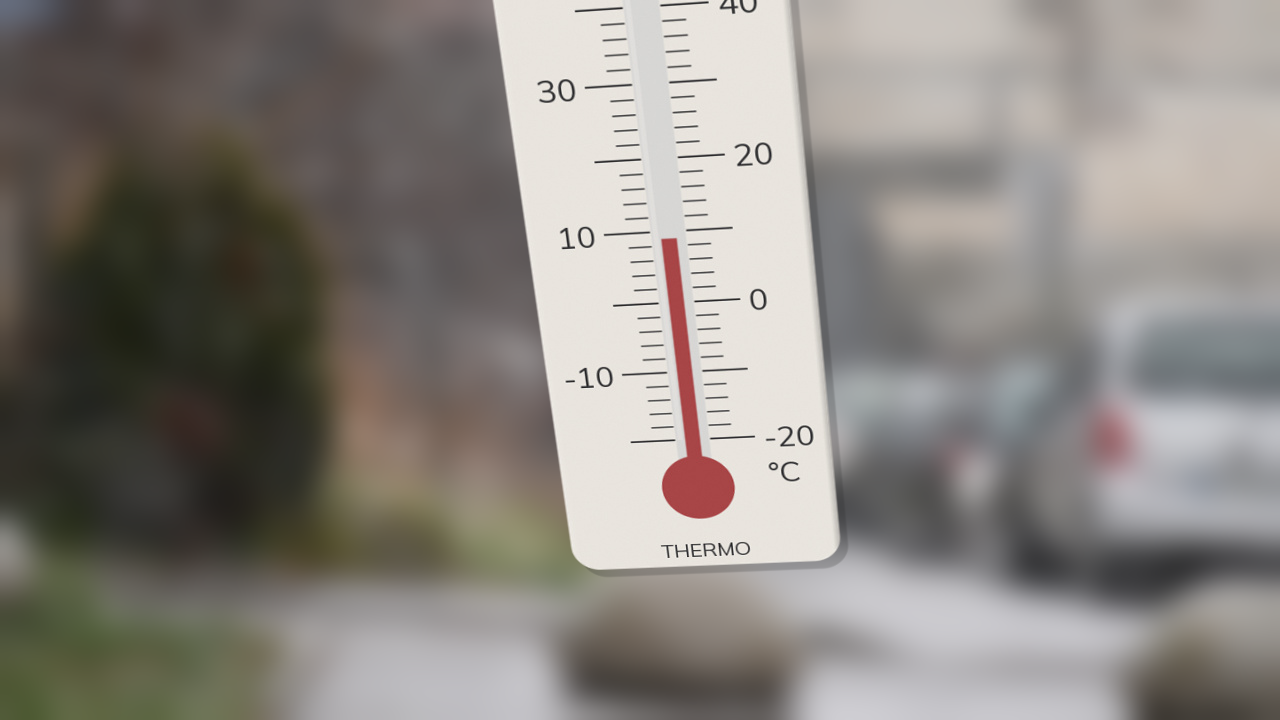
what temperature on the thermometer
9 °C
